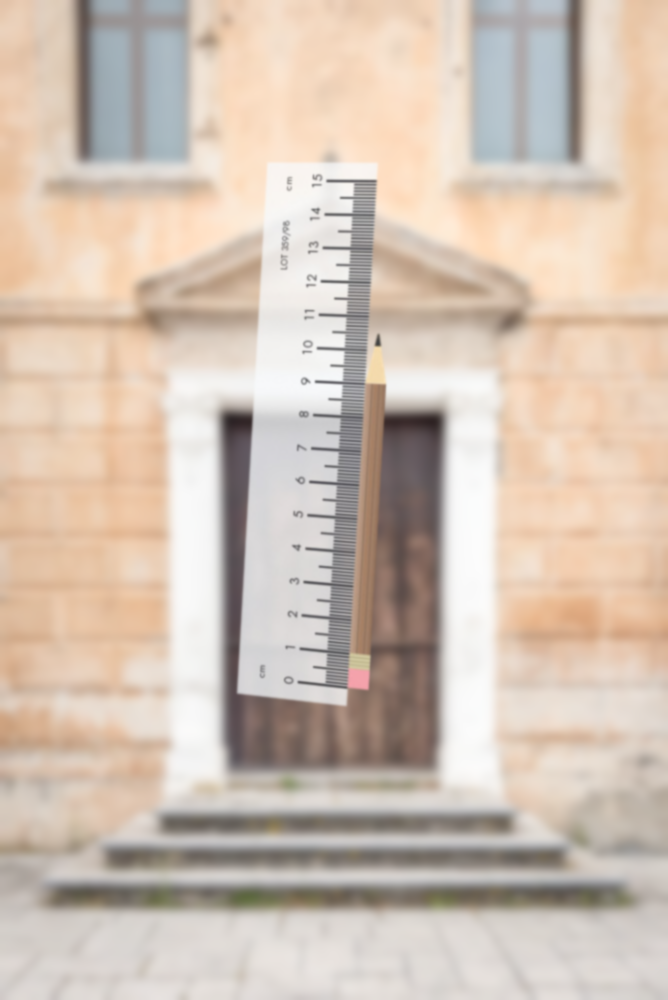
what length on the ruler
10.5 cm
